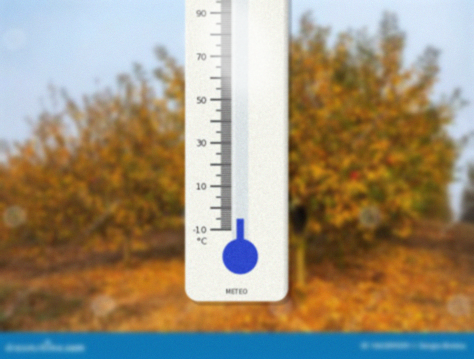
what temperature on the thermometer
-5 °C
